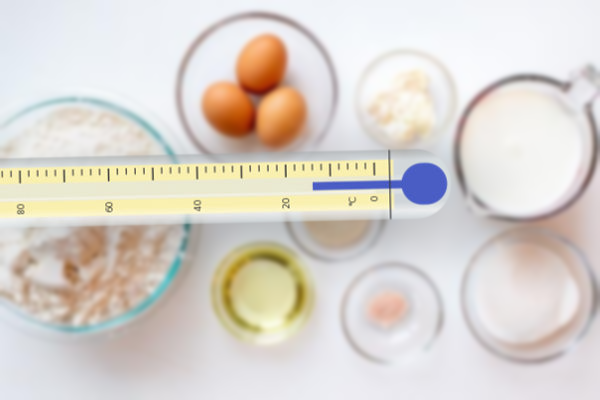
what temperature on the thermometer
14 °C
